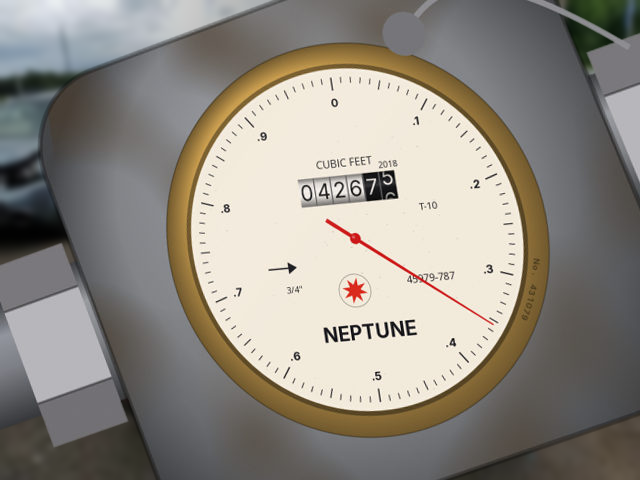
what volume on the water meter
42675.35 ft³
